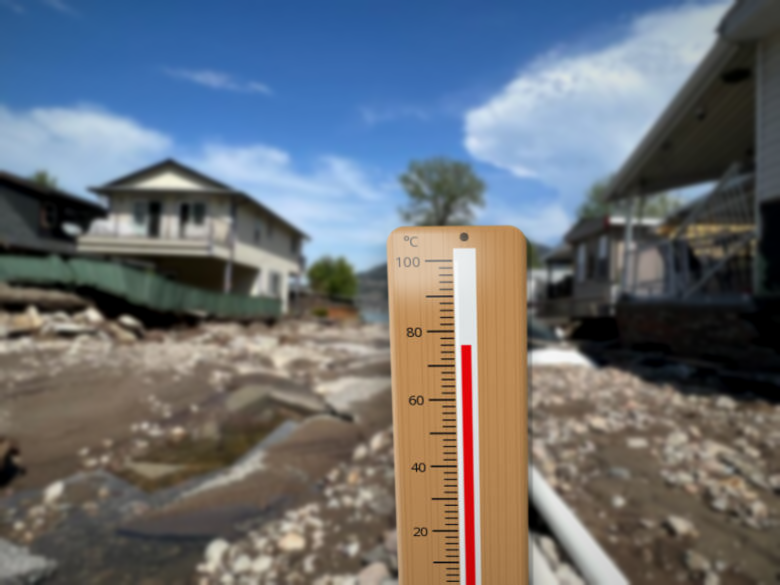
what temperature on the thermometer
76 °C
